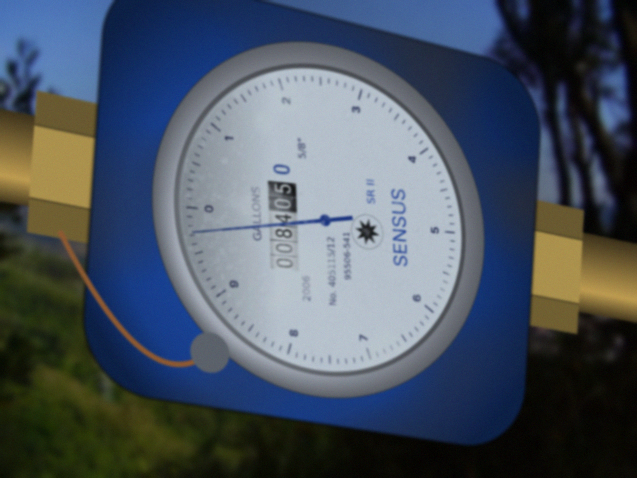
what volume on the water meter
84049.7 gal
